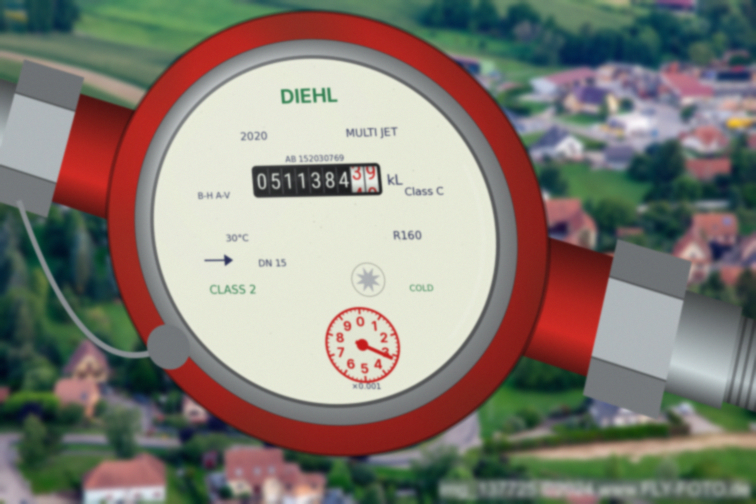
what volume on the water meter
511384.393 kL
